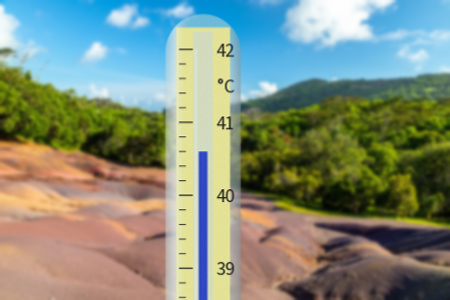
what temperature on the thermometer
40.6 °C
